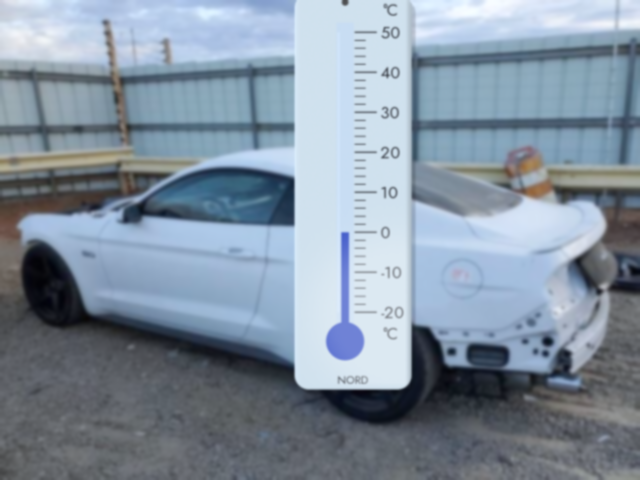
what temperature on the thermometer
0 °C
